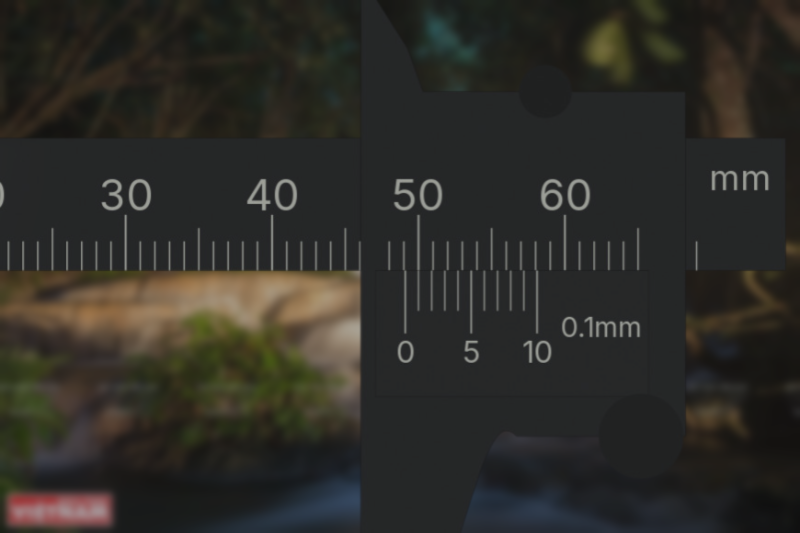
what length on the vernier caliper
49.1 mm
